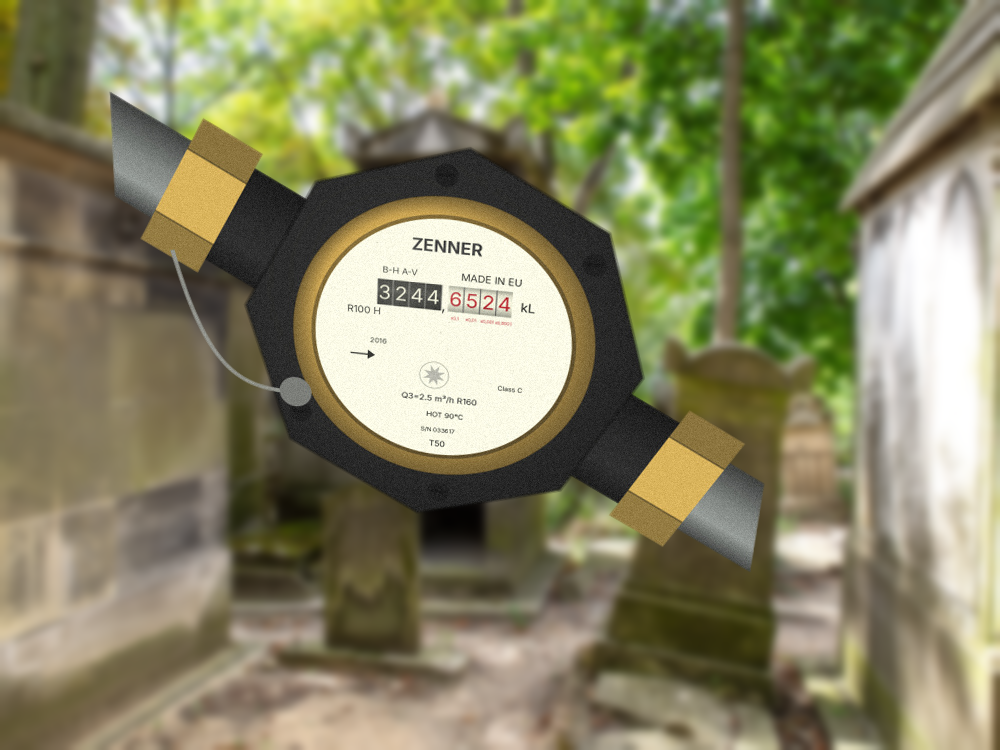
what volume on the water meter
3244.6524 kL
